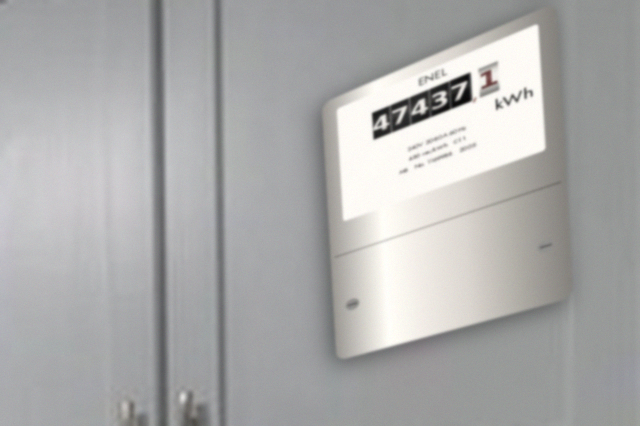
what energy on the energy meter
47437.1 kWh
